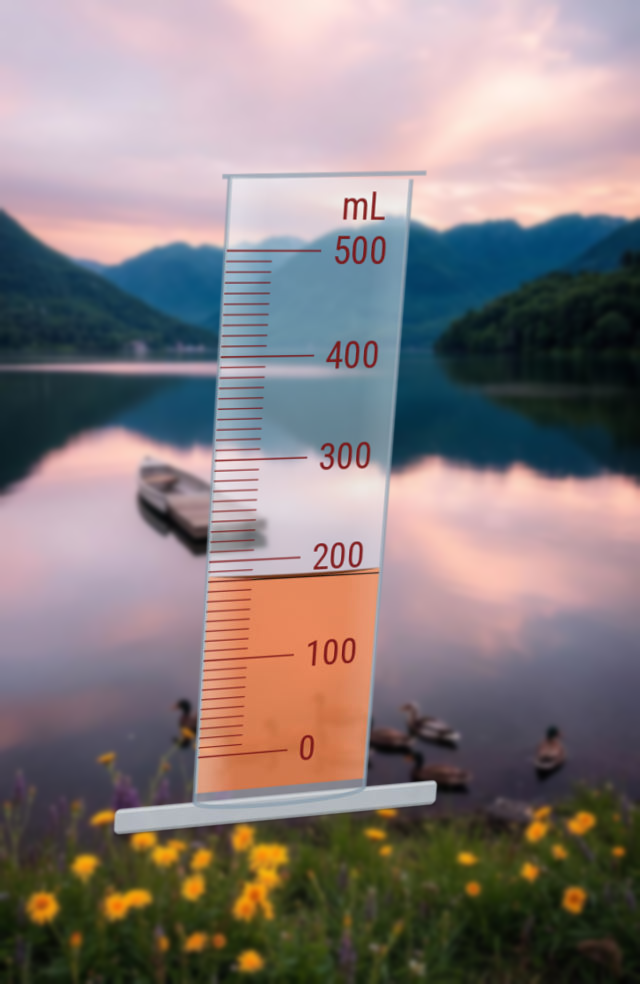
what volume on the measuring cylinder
180 mL
